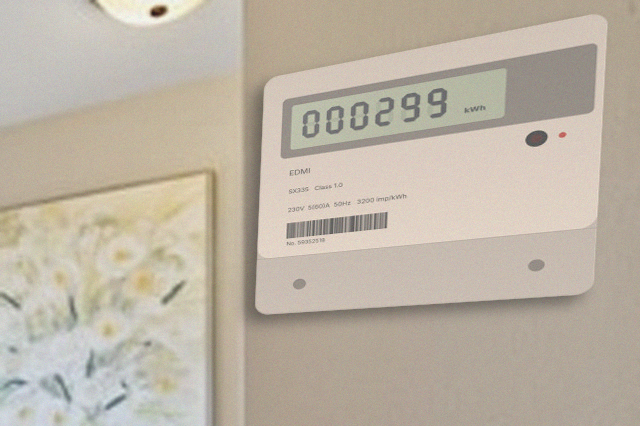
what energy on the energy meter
299 kWh
